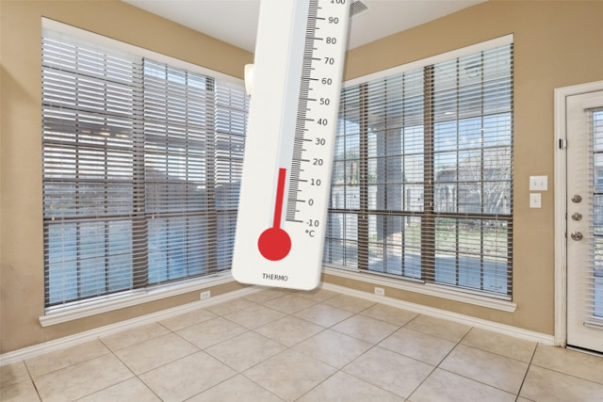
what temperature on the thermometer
15 °C
